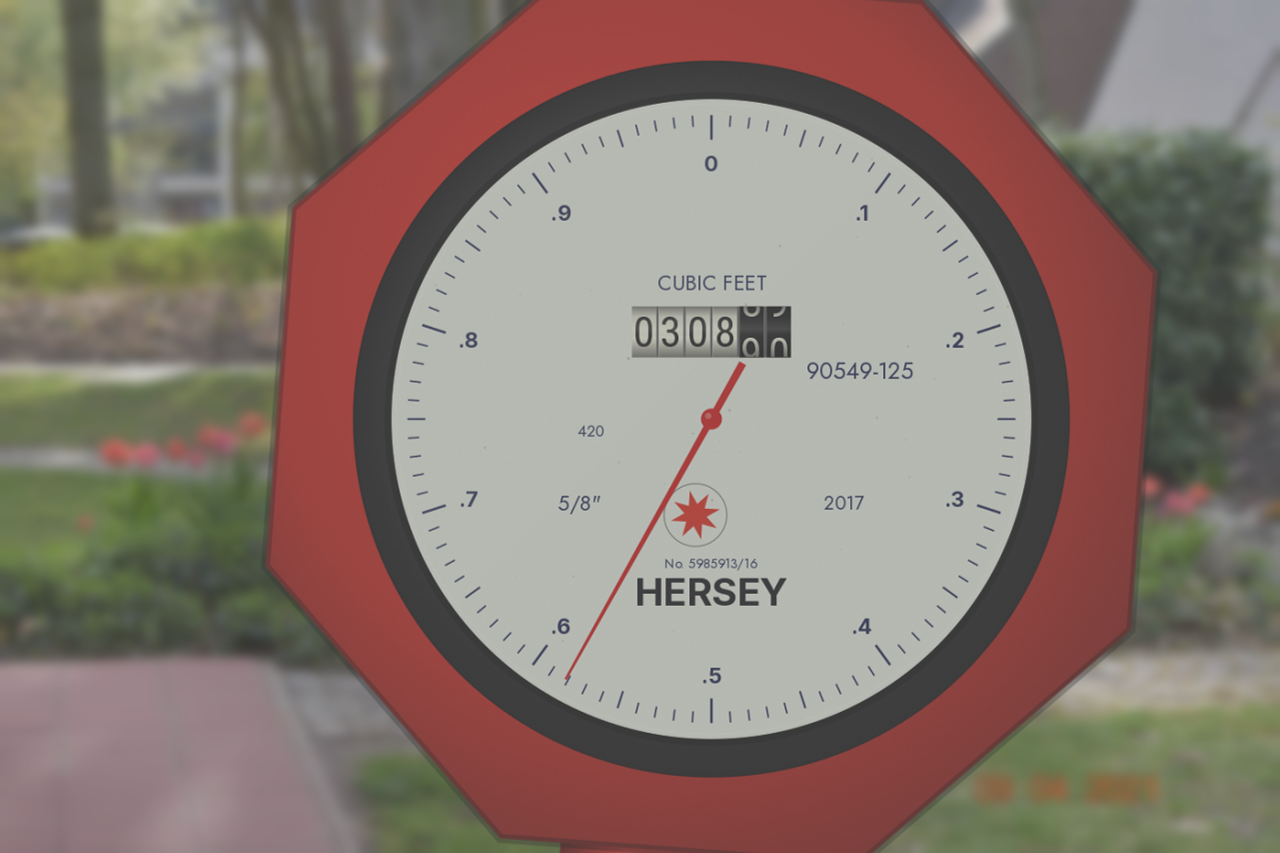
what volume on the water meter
30889.58 ft³
